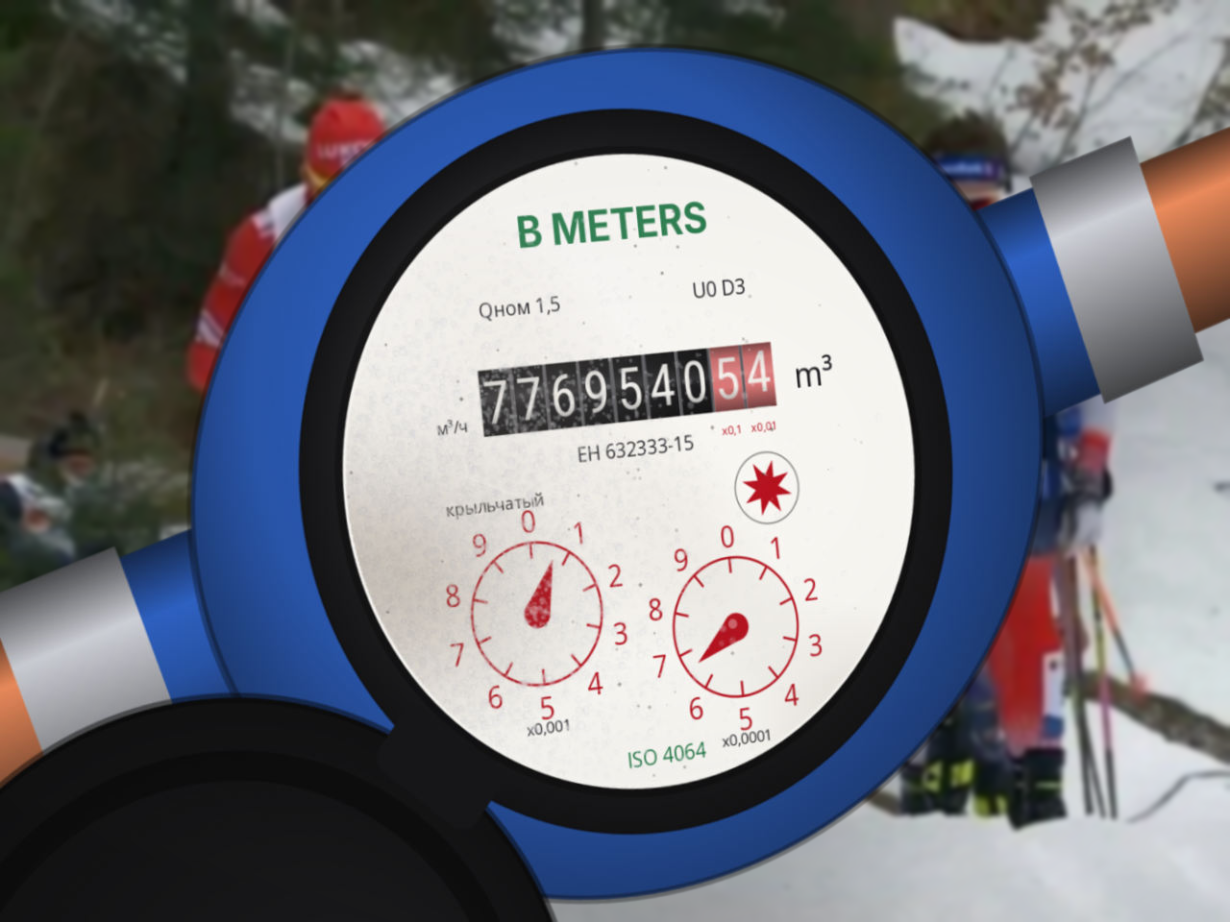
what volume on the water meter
7769540.5406 m³
